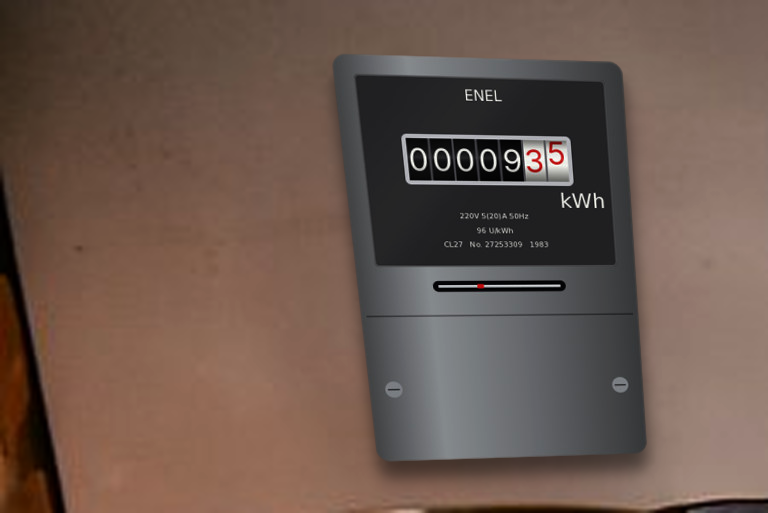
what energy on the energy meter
9.35 kWh
